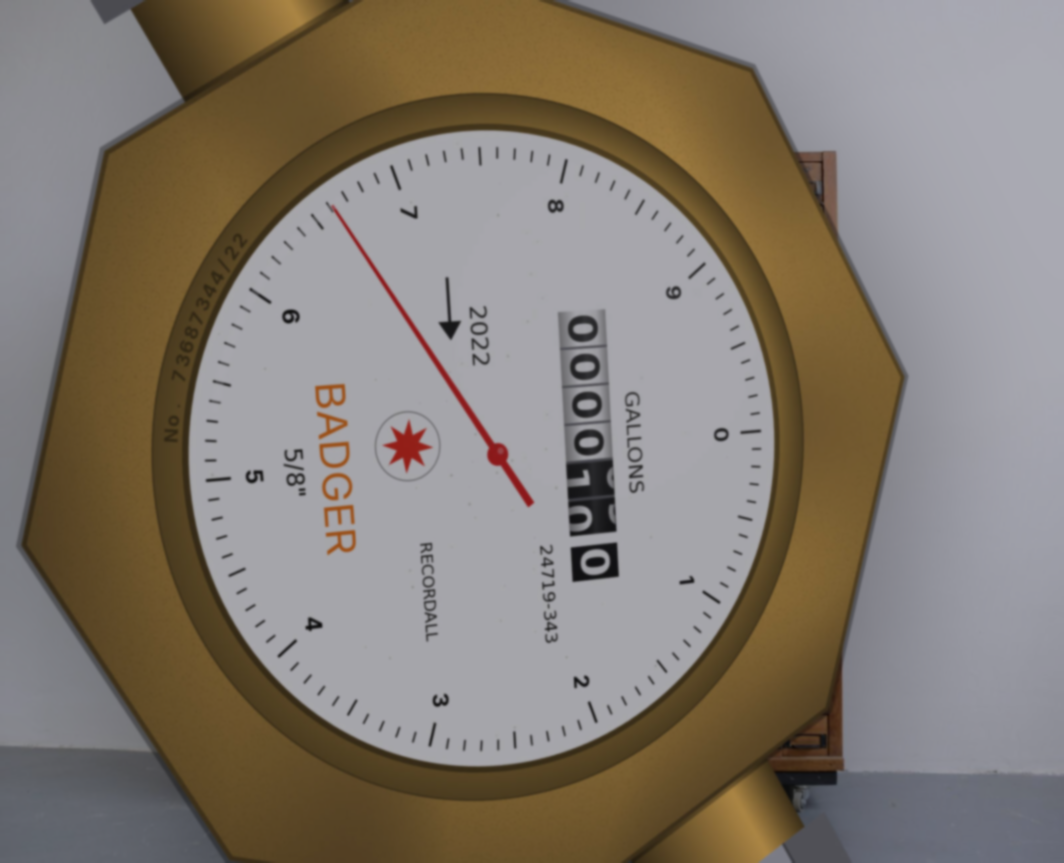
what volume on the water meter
96.6 gal
